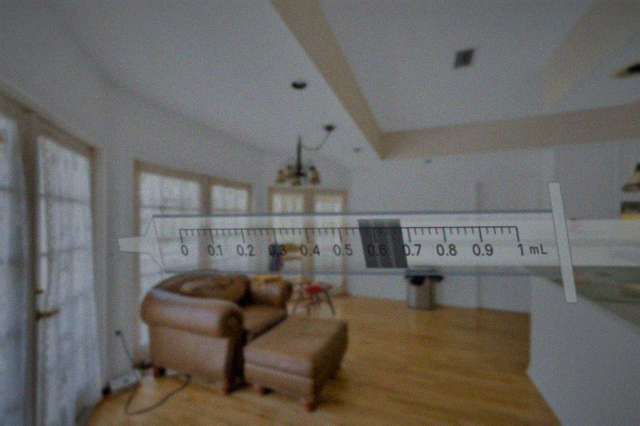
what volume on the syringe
0.56 mL
